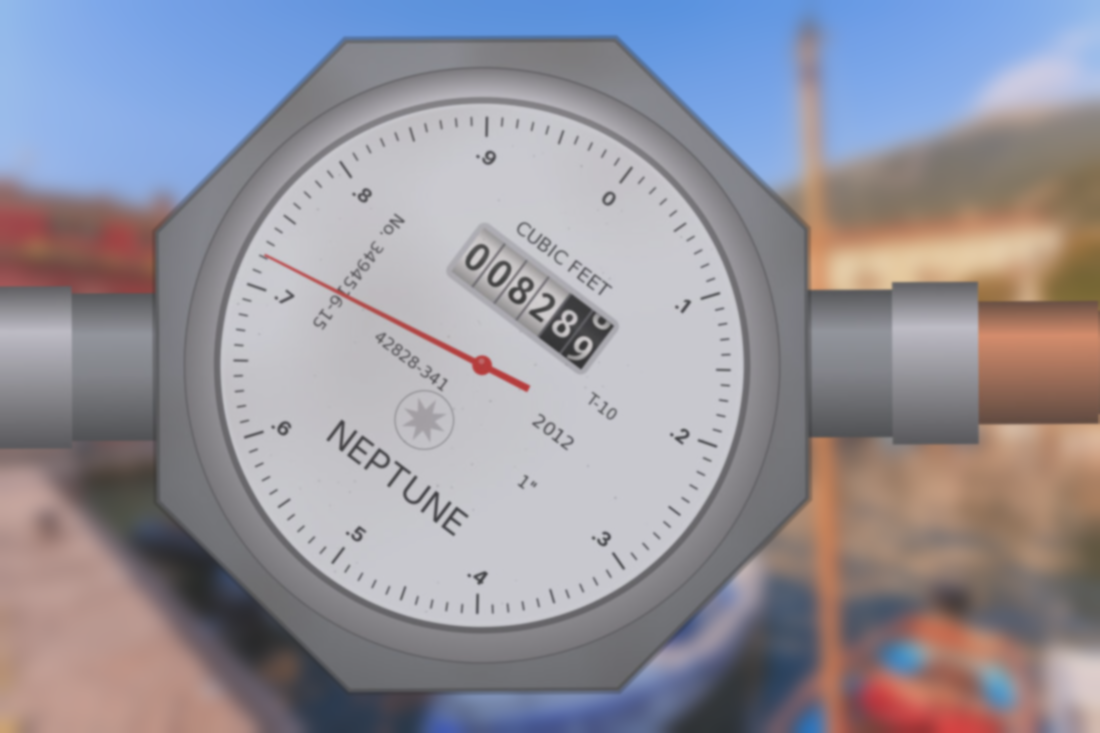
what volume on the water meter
8288.72 ft³
